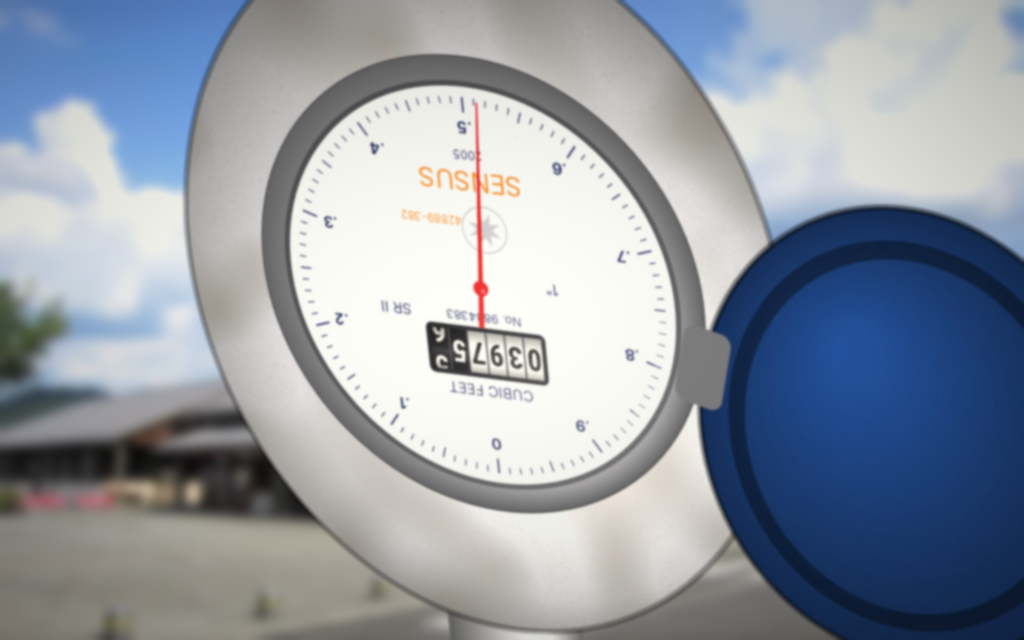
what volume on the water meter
39755.51 ft³
